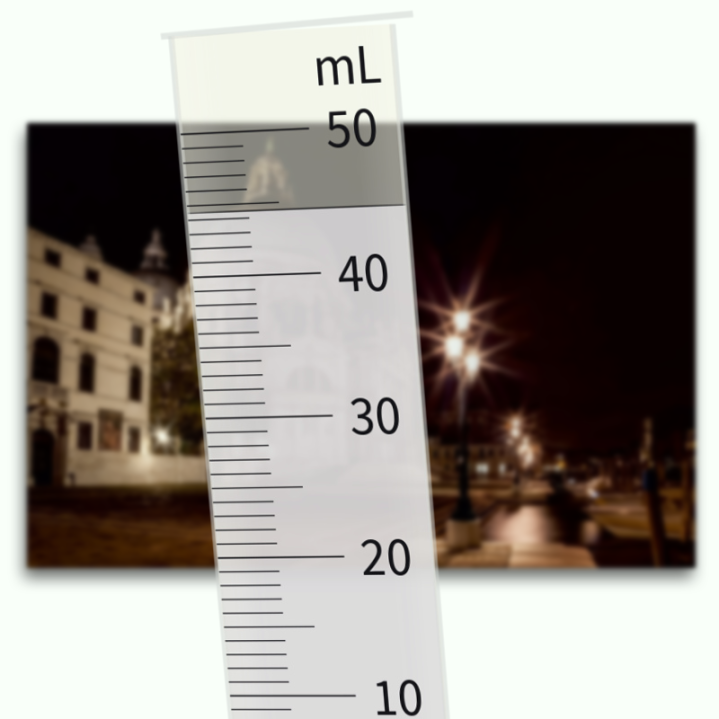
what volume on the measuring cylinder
44.5 mL
